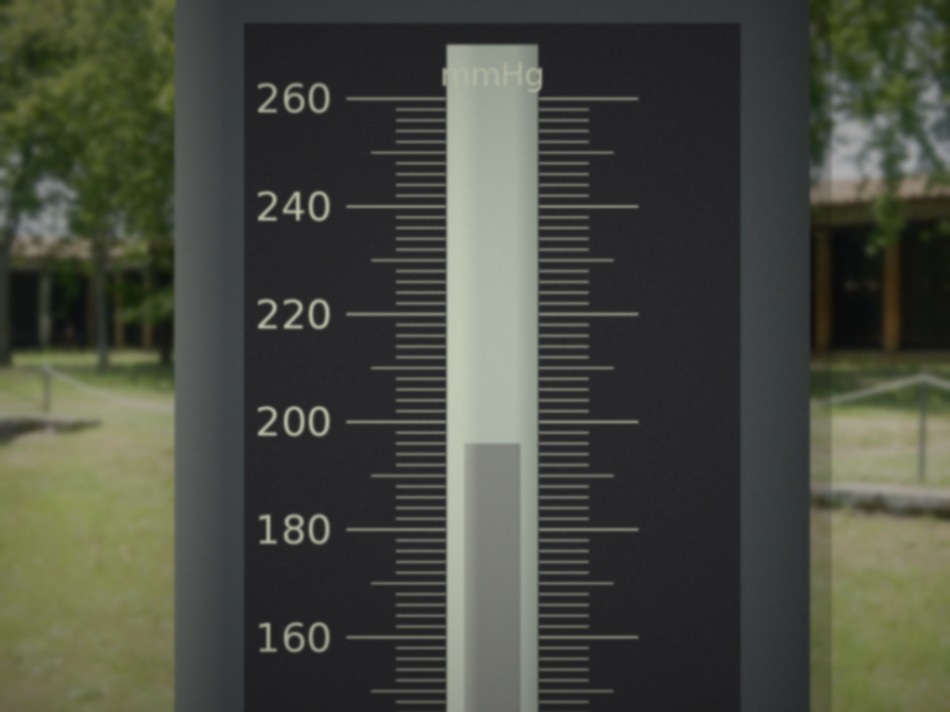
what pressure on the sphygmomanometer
196 mmHg
